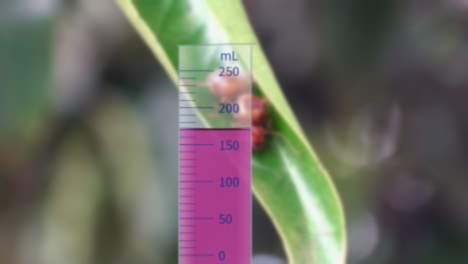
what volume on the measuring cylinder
170 mL
